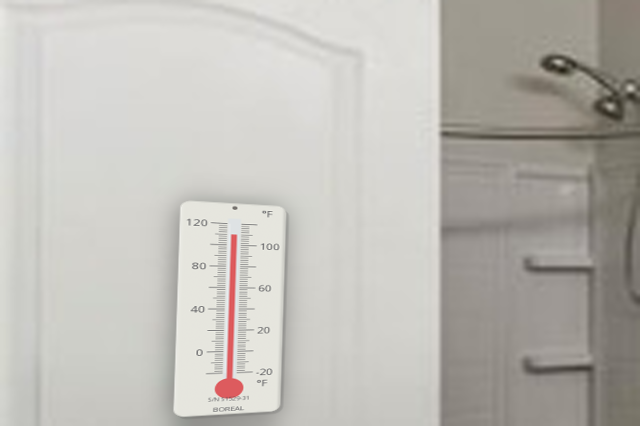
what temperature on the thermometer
110 °F
